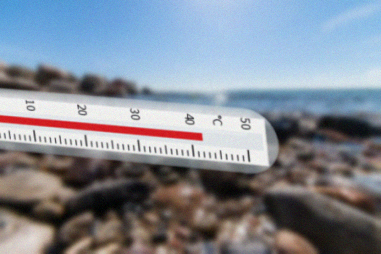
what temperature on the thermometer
42 °C
